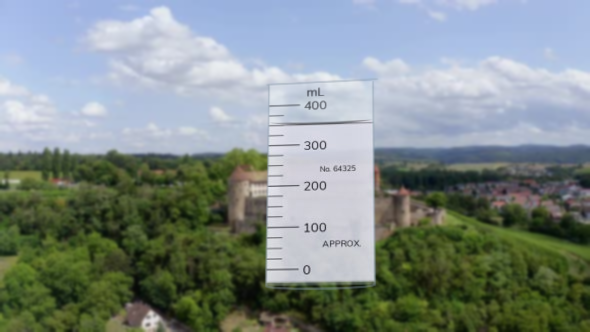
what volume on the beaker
350 mL
